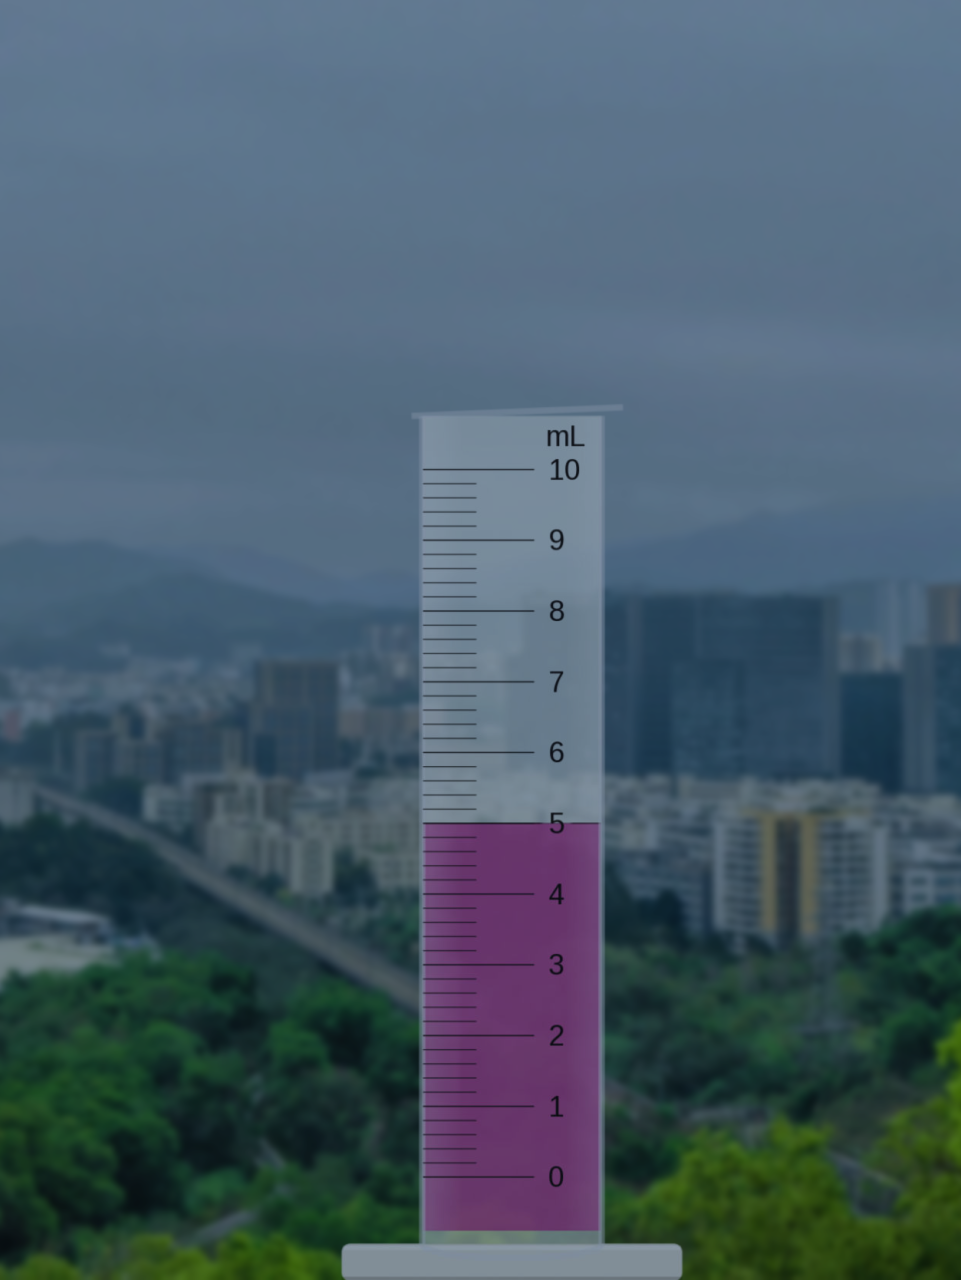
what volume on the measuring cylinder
5 mL
